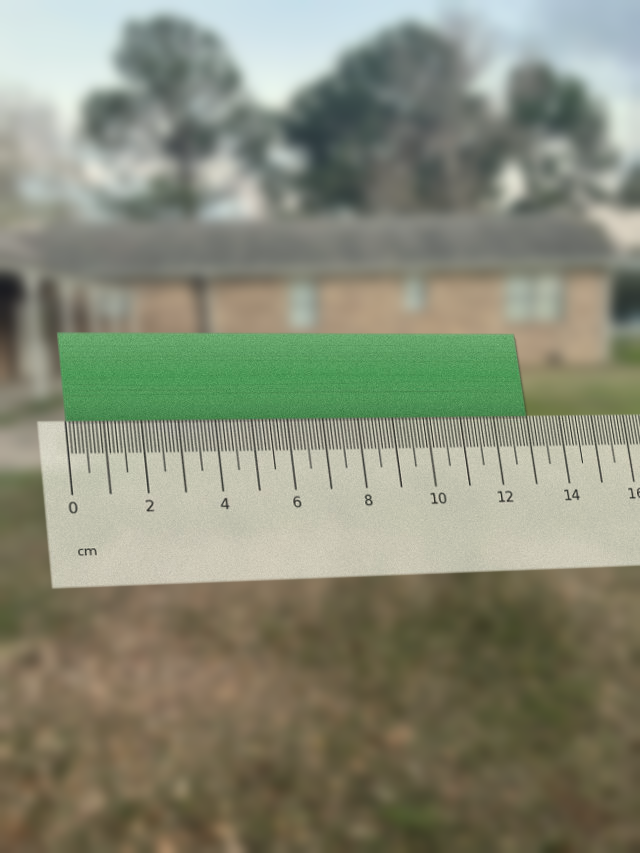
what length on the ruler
13 cm
